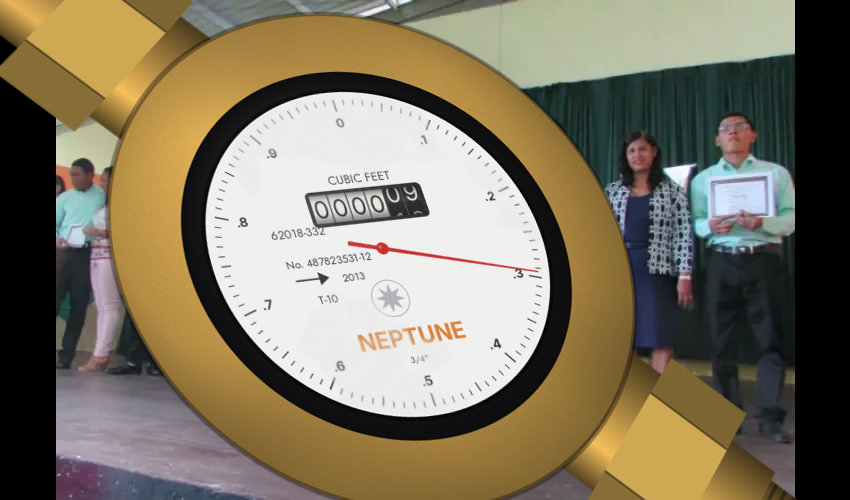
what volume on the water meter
9.29 ft³
